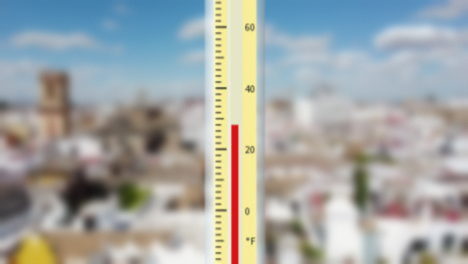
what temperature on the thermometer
28 °F
